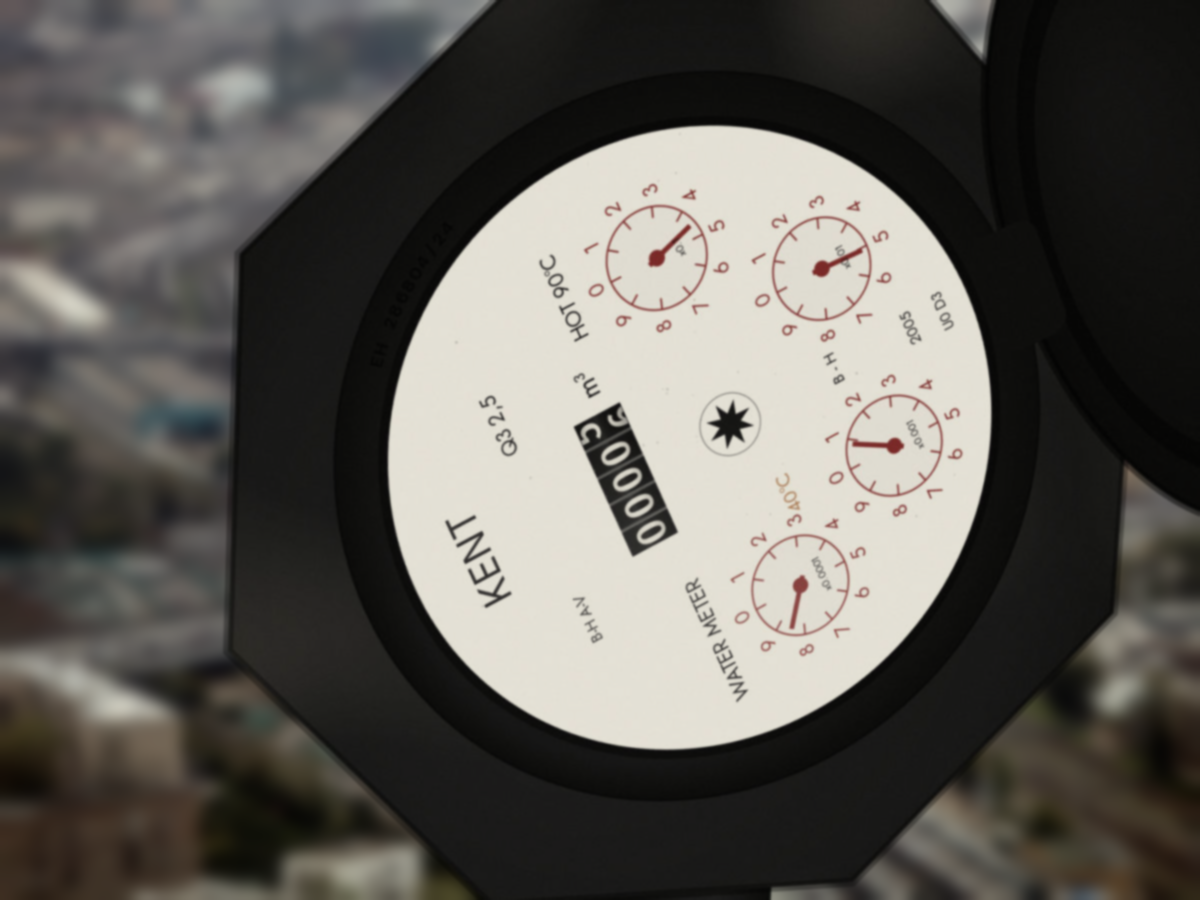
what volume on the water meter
5.4508 m³
